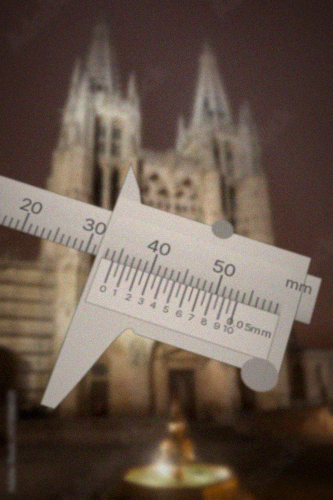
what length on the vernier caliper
34.2 mm
